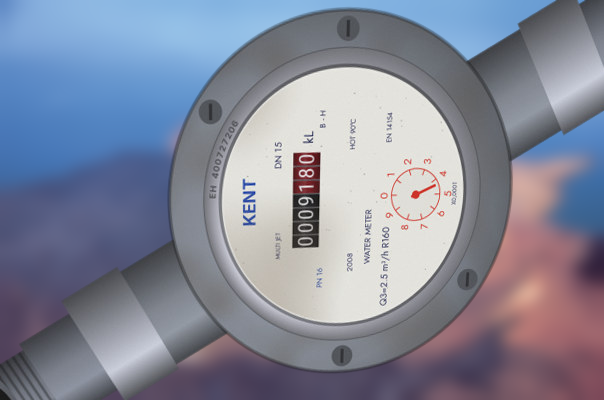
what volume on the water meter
9.1804 kL
